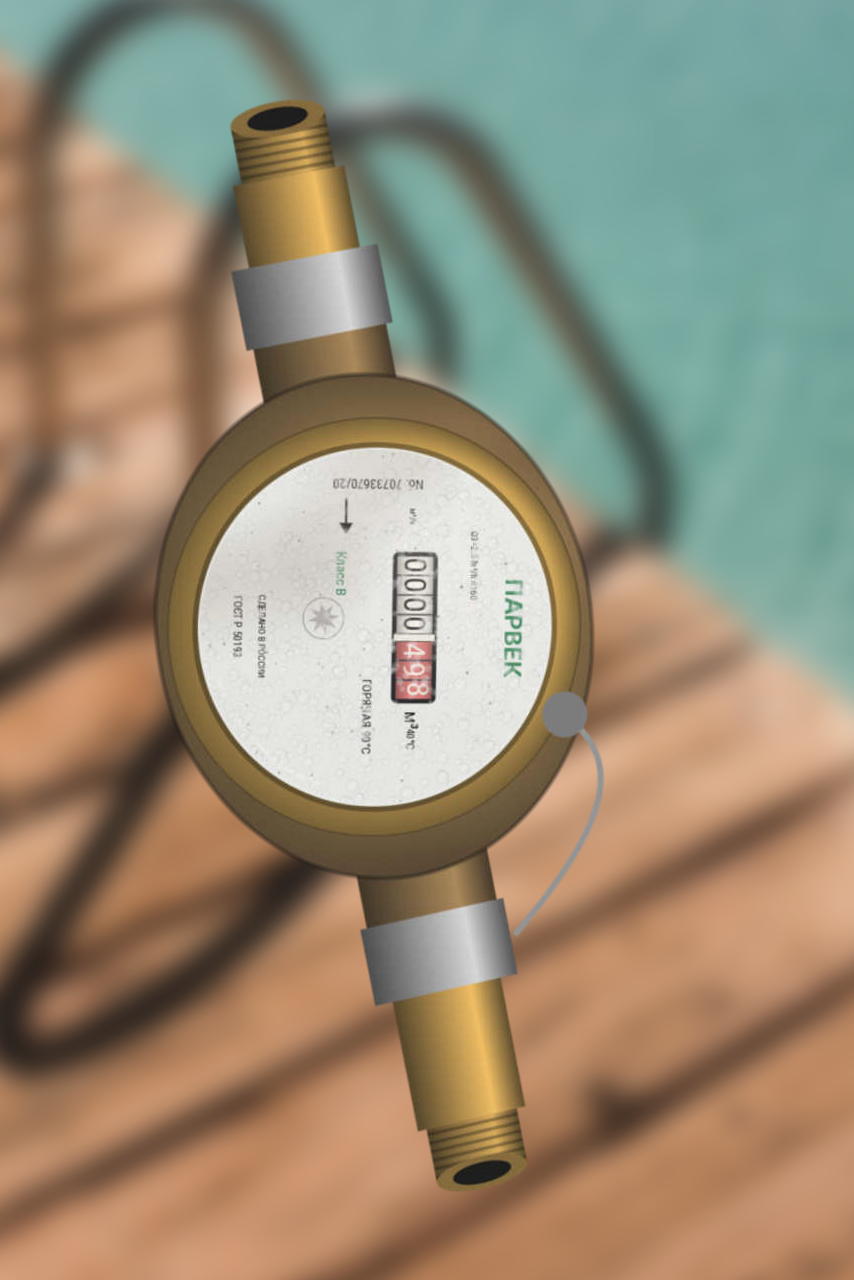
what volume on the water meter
0.498 m³
